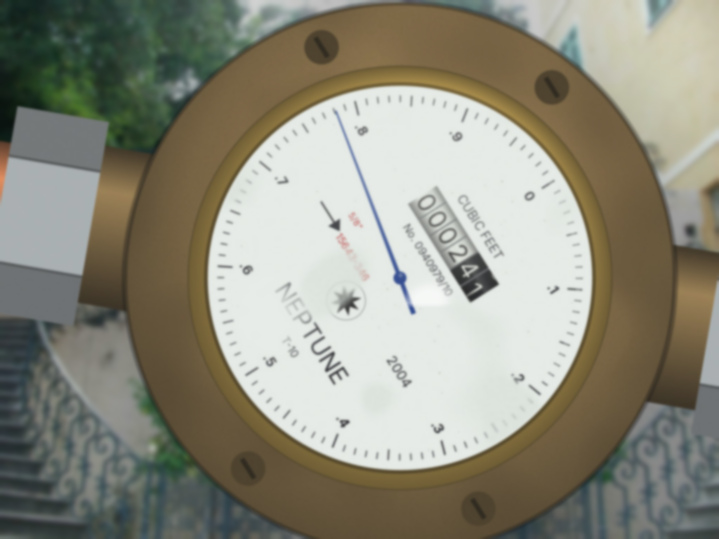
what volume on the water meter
240.78 ft³
